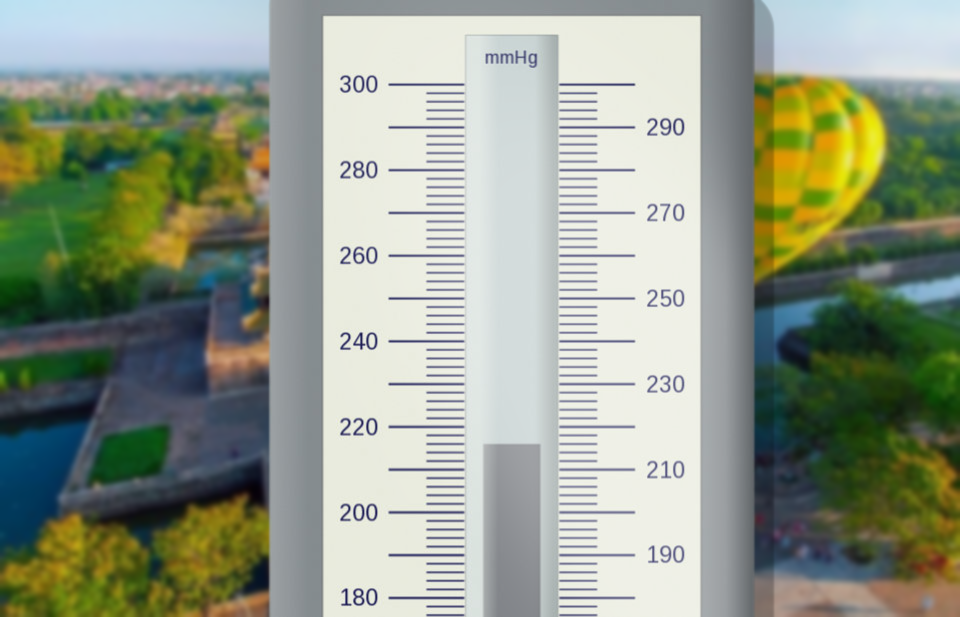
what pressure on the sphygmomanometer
216 mmHg
